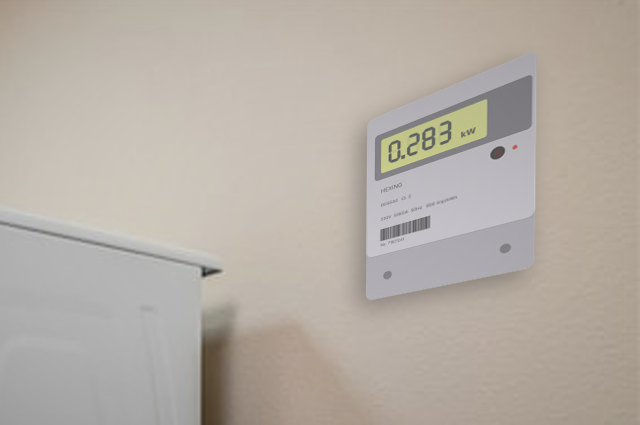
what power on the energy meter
0.283 kW
